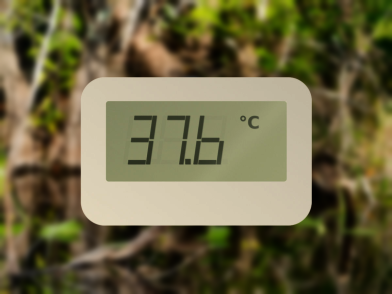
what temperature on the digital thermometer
37.6 °C
